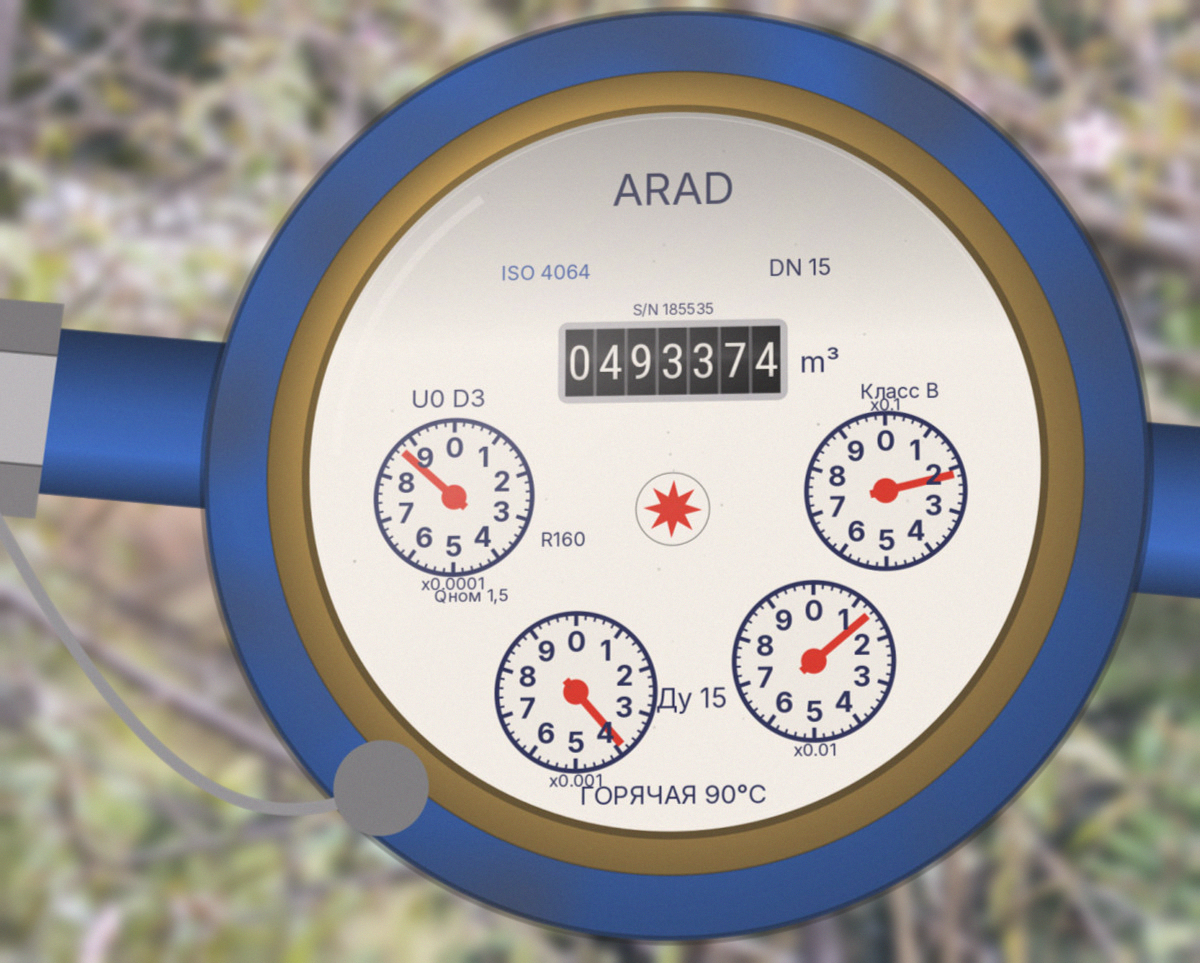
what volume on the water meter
493374.2138 m³
